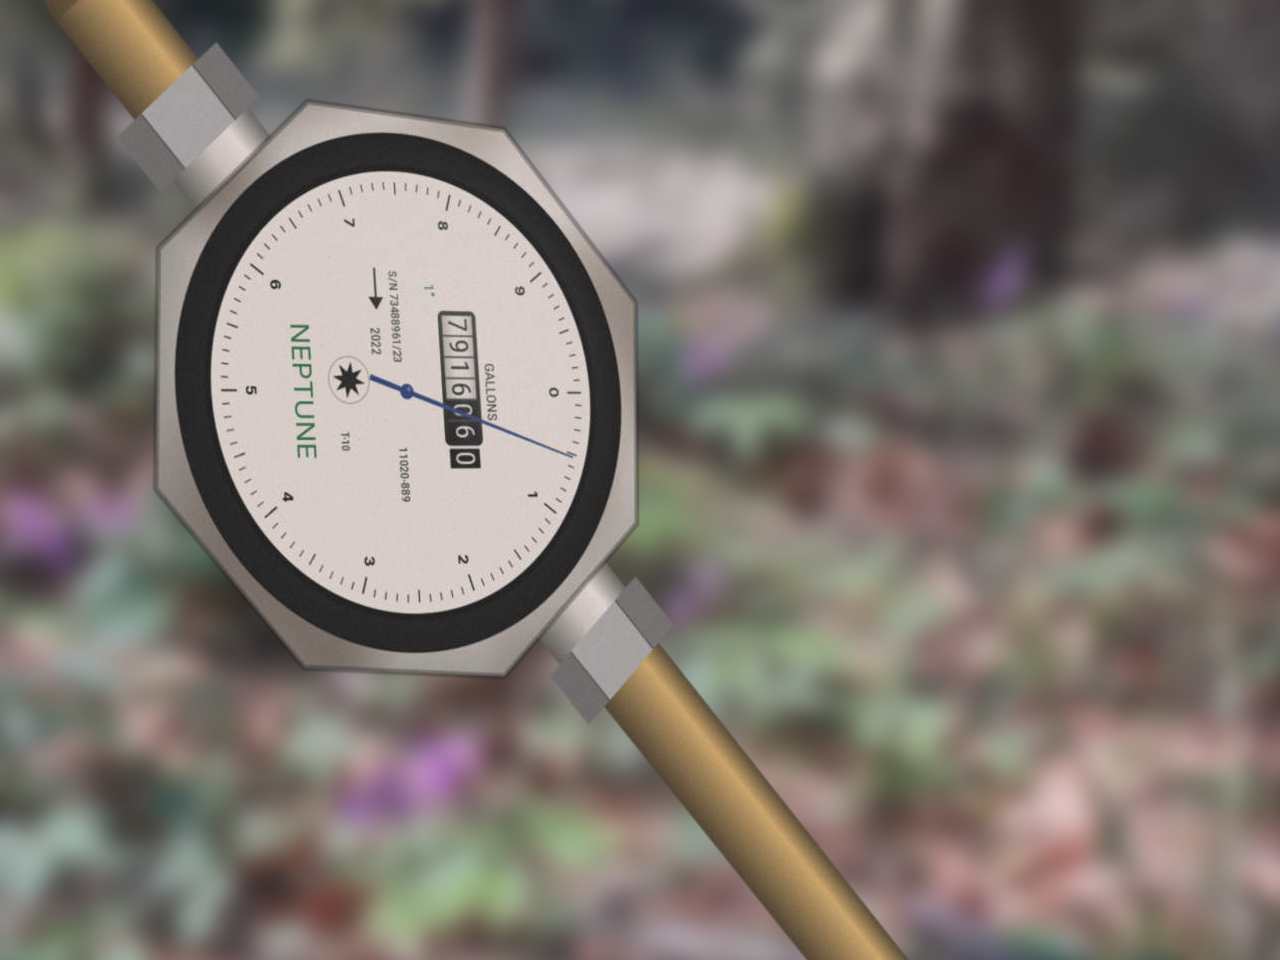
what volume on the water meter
7916060.5 gal
